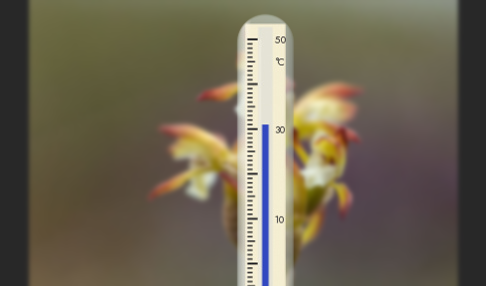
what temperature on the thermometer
31 °C
